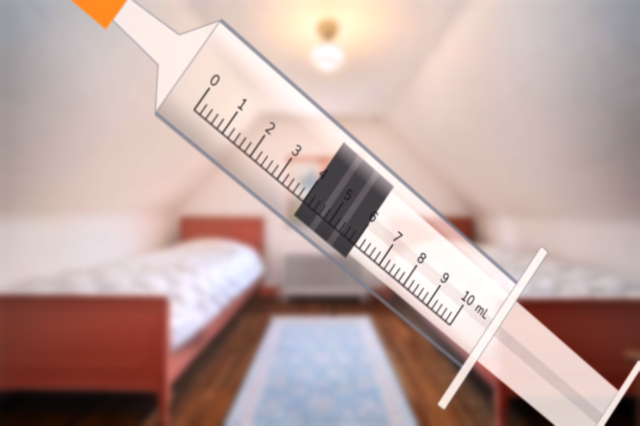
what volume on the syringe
4 mL
